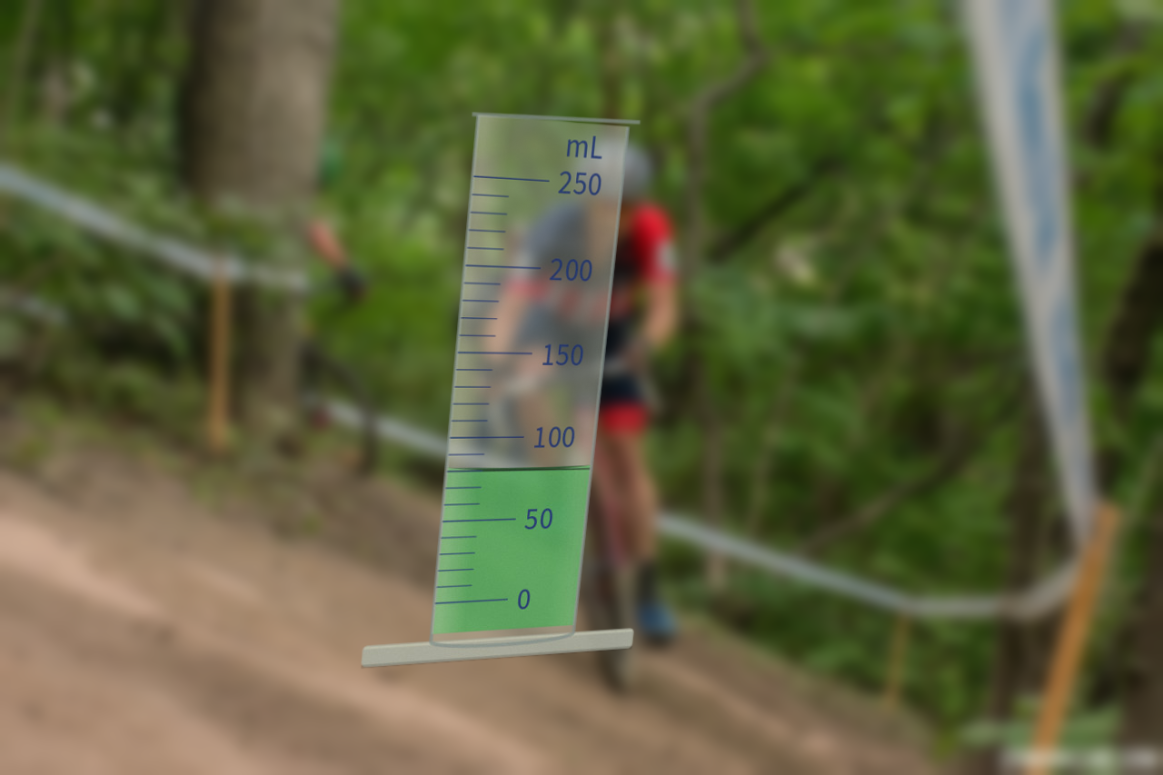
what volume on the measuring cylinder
80 mL
